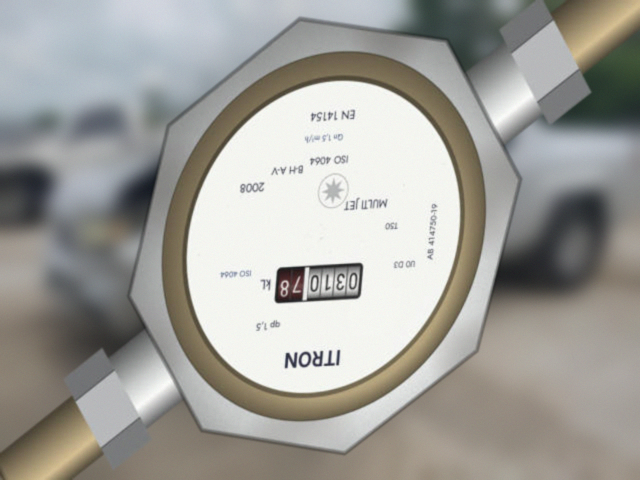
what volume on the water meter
310.78 kL
